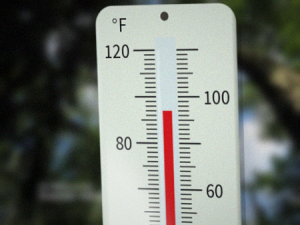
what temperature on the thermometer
94 °F
